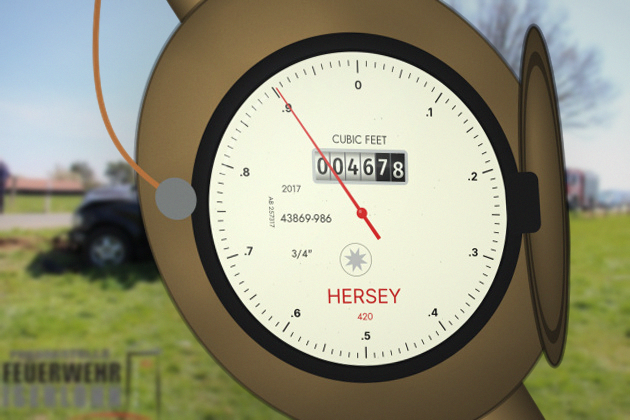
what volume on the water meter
4677.90 ft³
